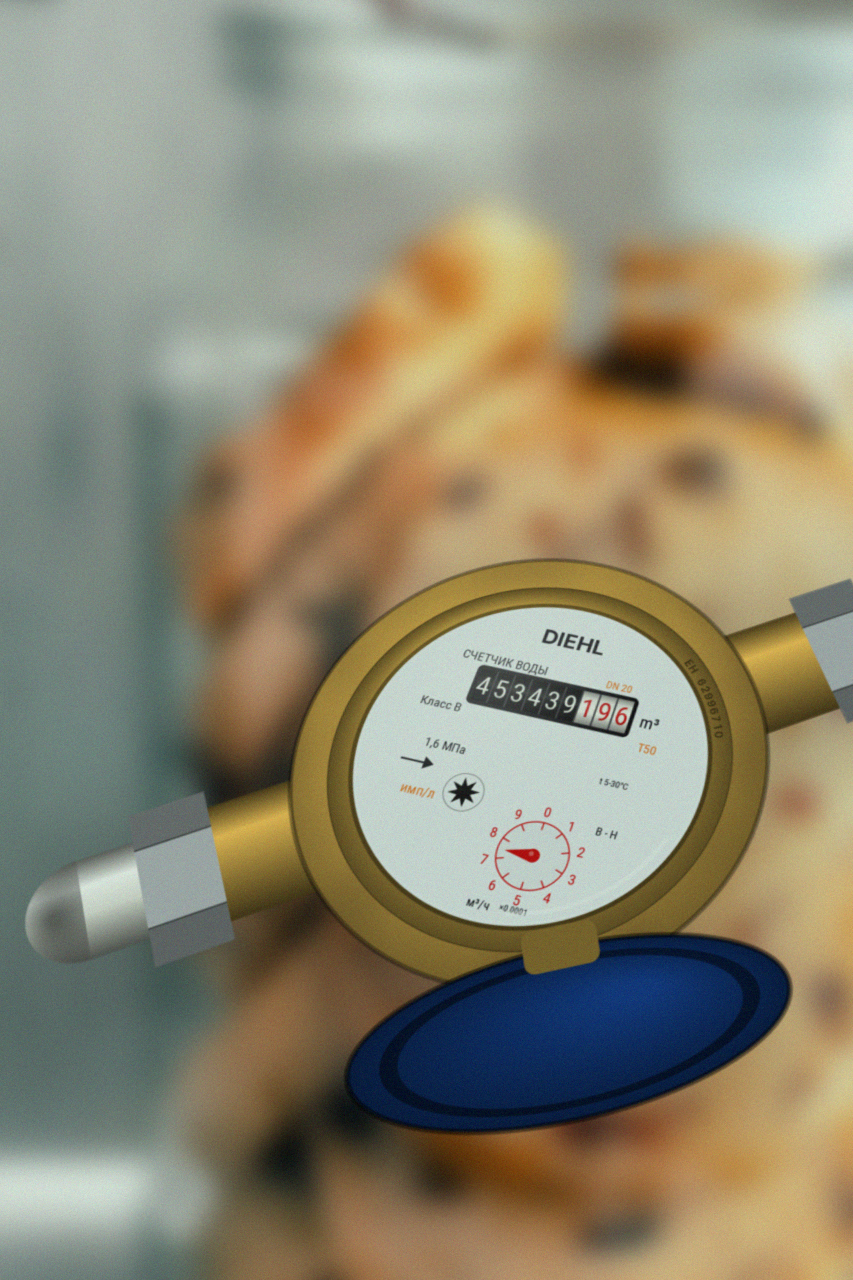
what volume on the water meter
453439.1967 m³
